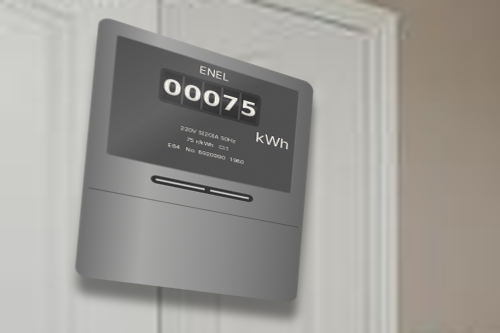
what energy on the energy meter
75 kWh
